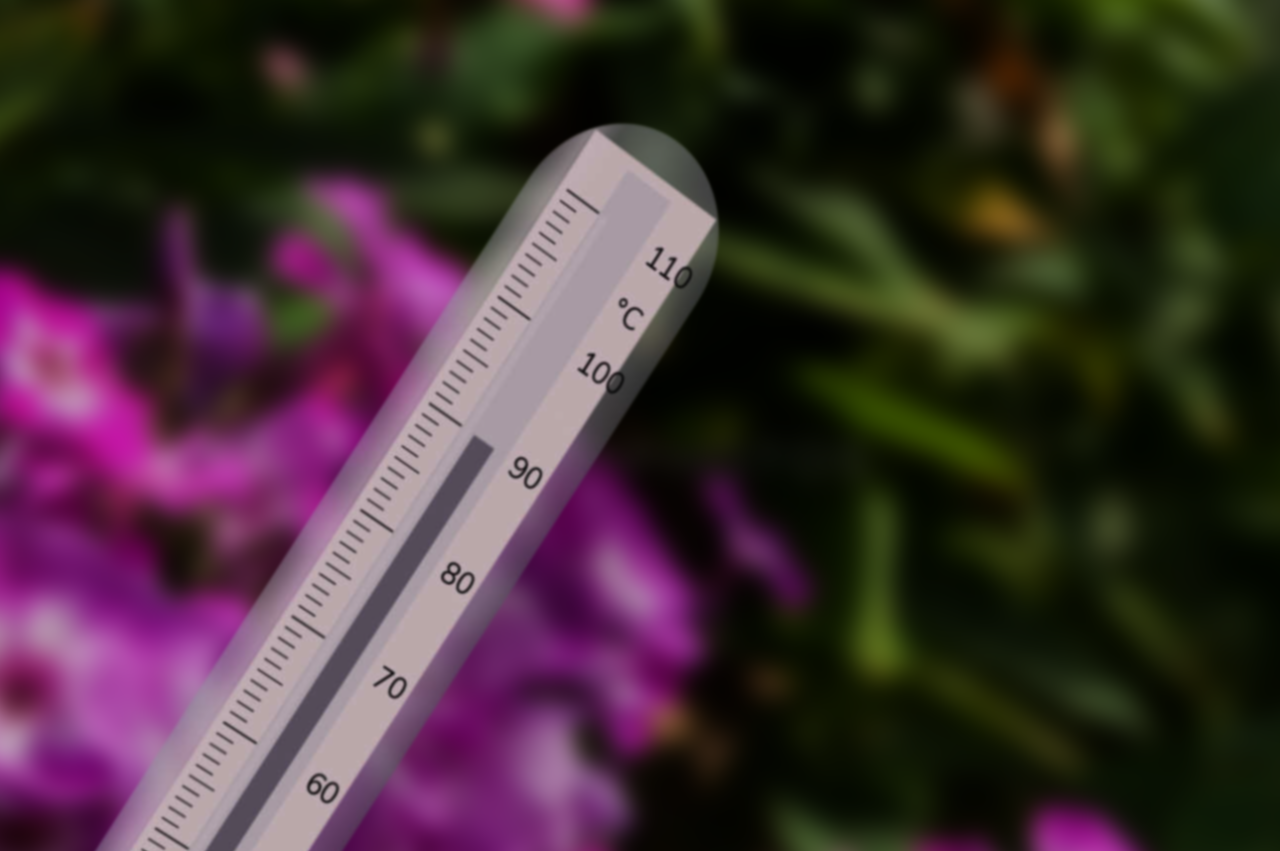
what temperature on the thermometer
90 °C
